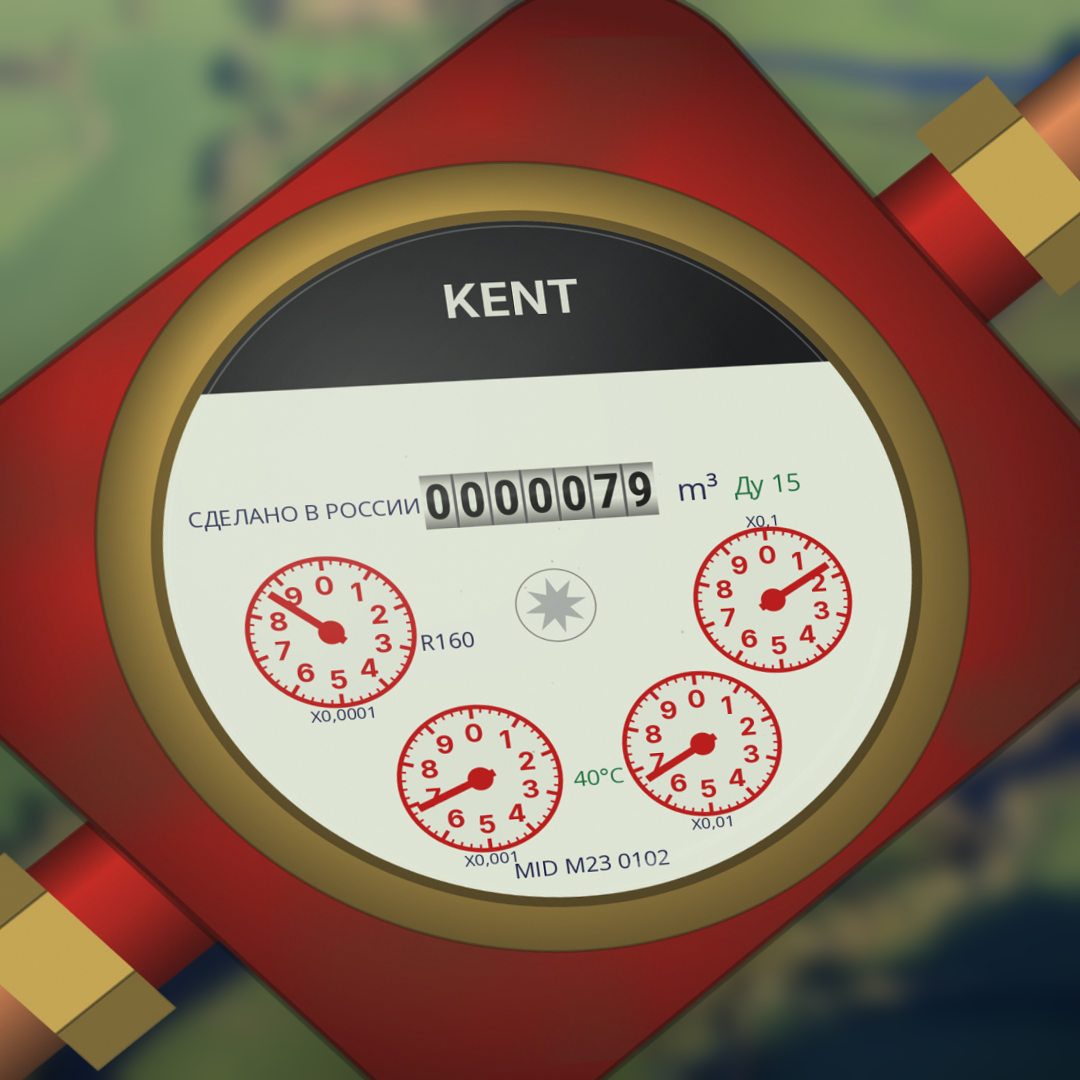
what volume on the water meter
79.1668 m³
